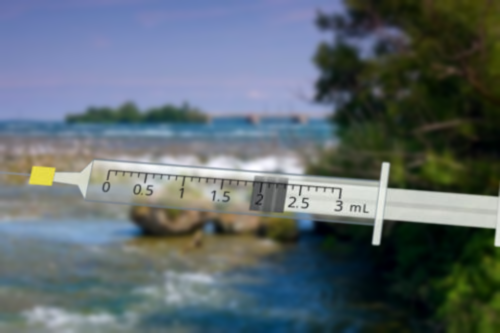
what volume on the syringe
1.9 mL
